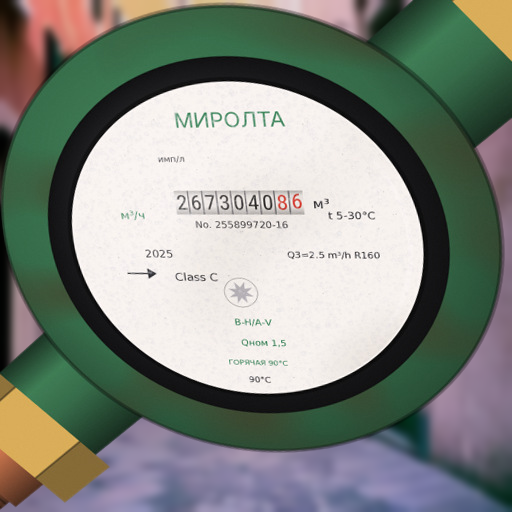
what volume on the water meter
2673040.86 m³
